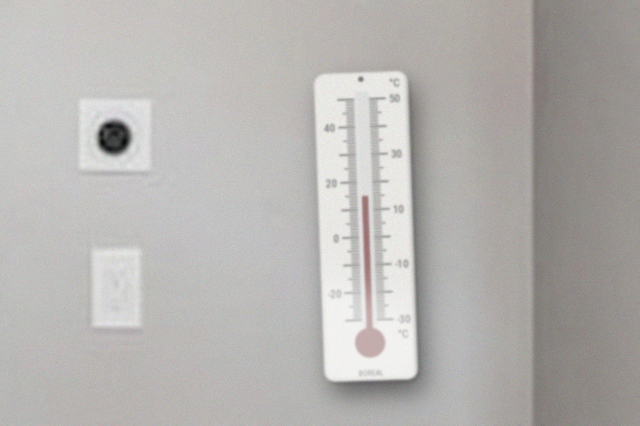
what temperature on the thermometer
15 °C
